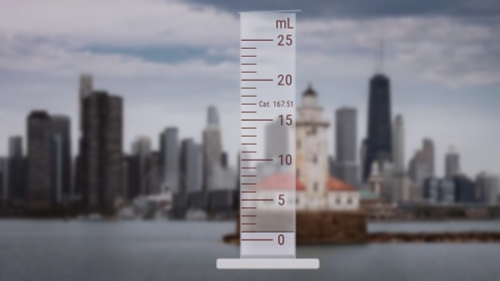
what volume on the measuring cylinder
1 mL
